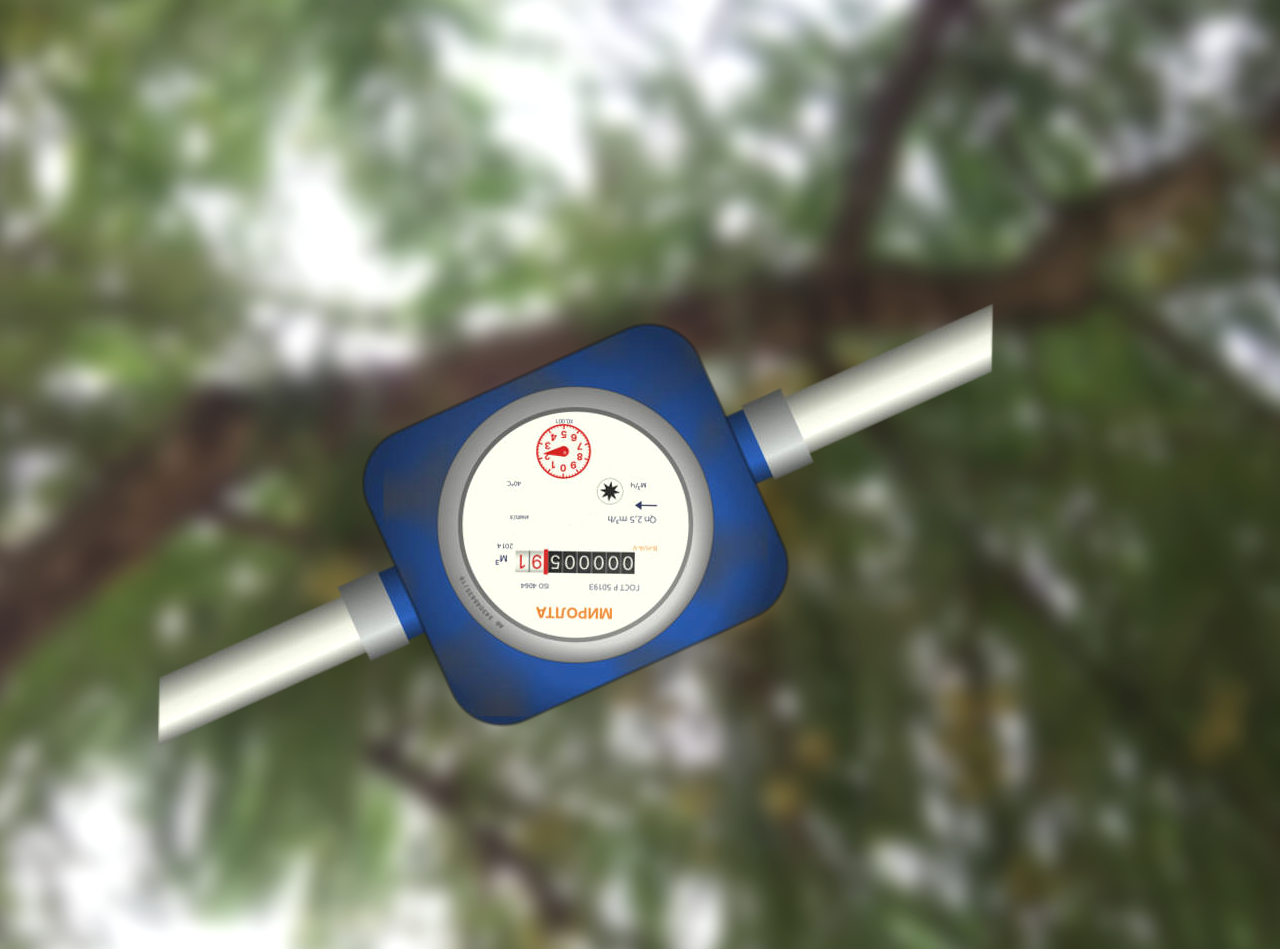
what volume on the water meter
5.912 m³
